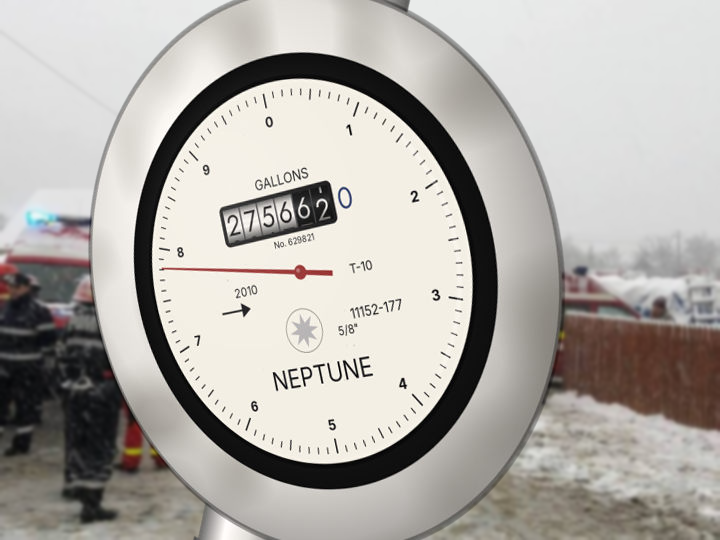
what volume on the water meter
2756617.8 gal
